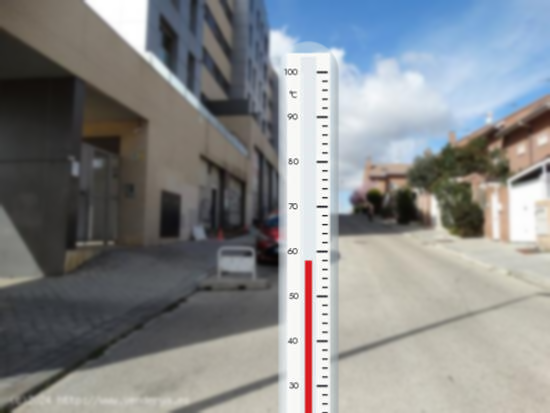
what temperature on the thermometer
58 °C
